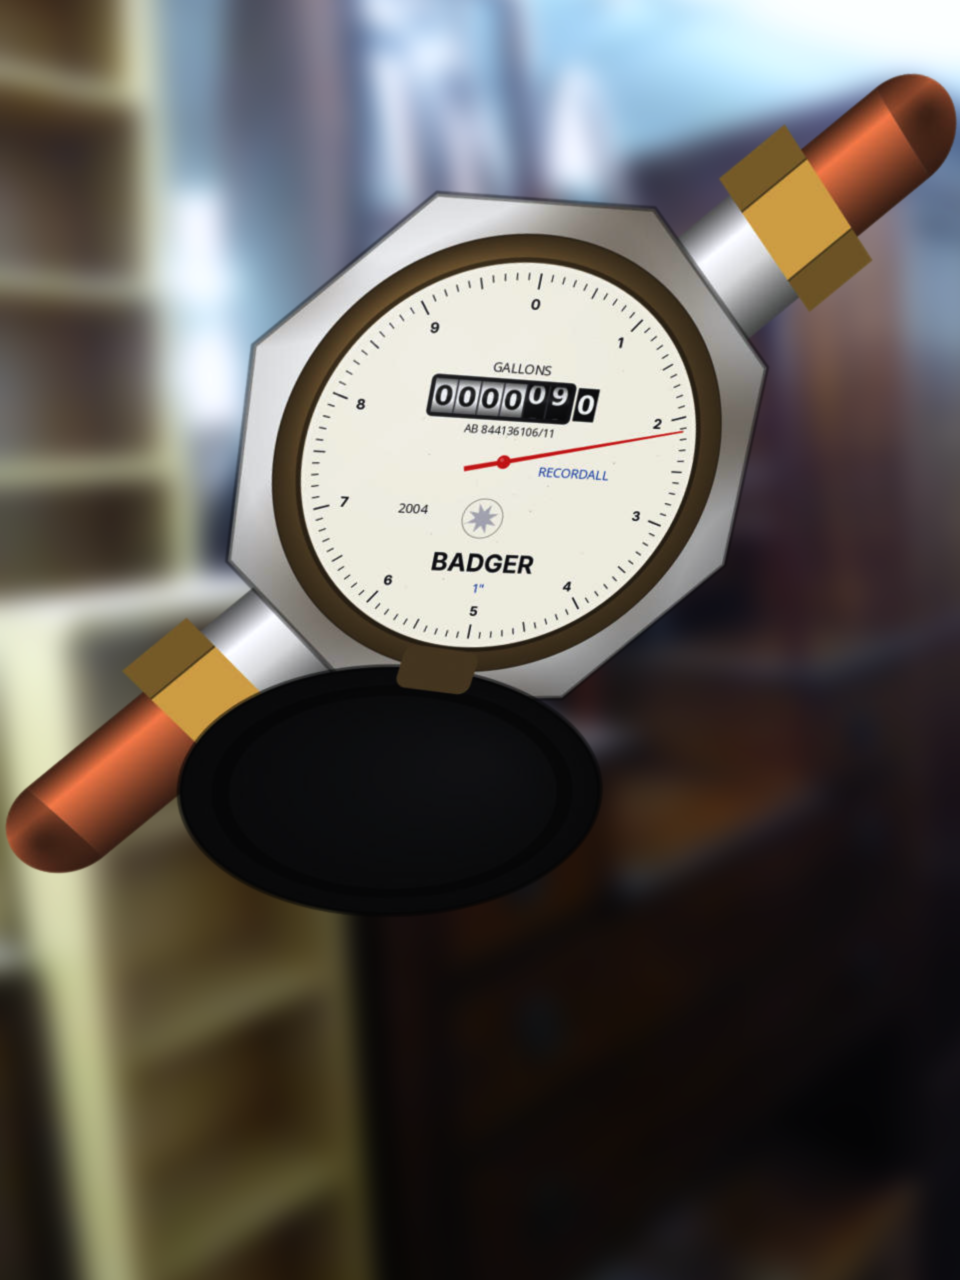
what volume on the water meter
92.1 gal
